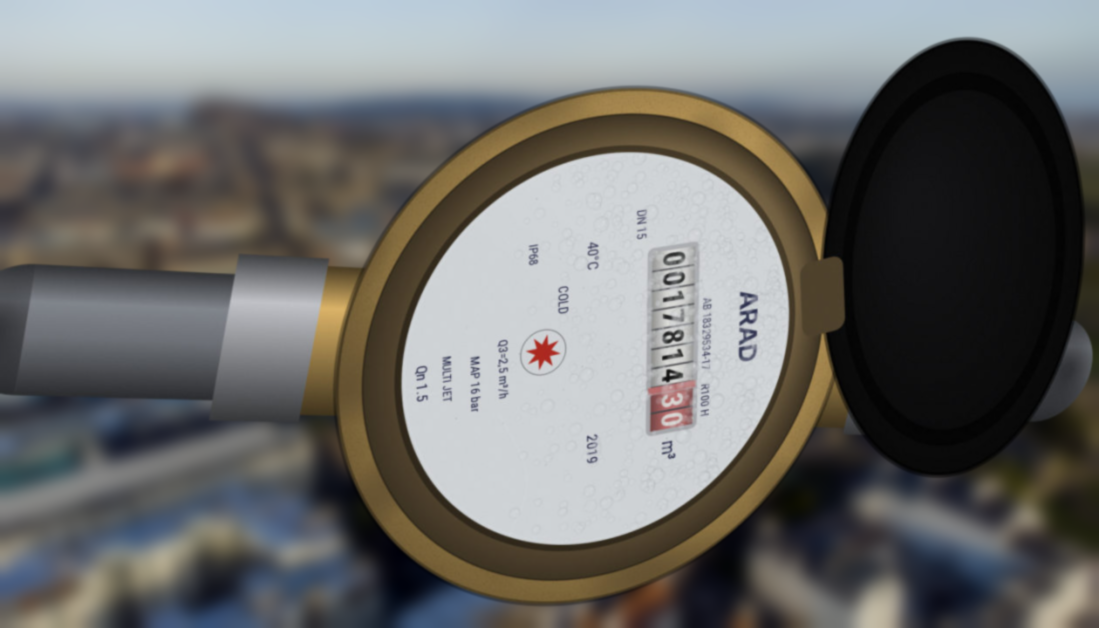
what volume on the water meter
17814.30 m³
